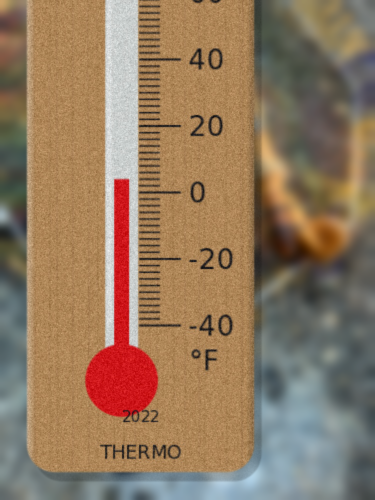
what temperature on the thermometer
4 °F
